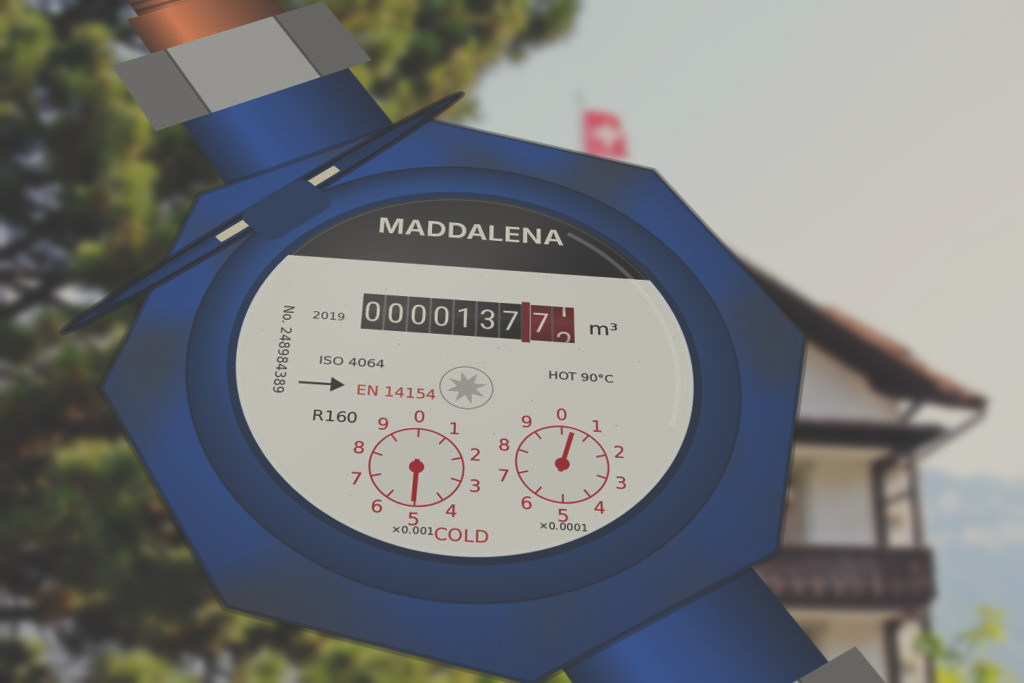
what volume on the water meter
137.7150 m³
